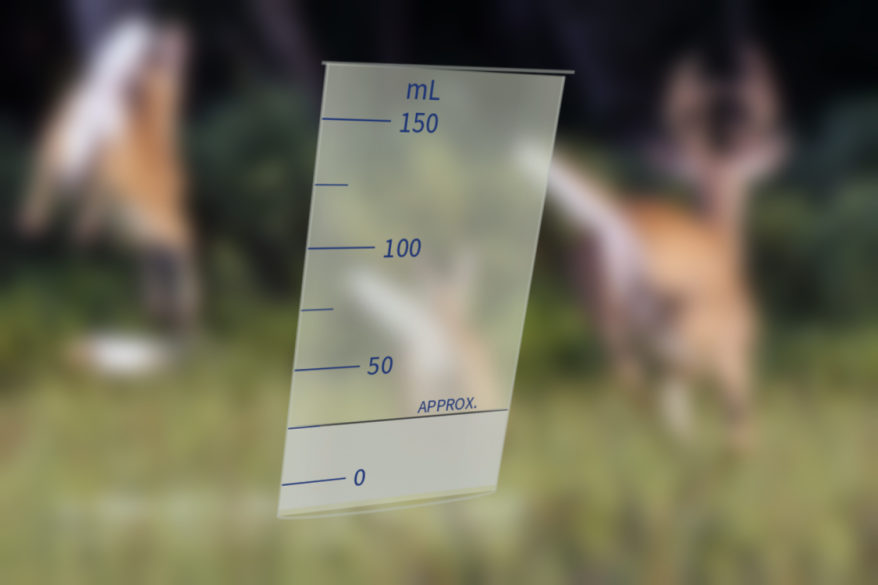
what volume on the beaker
25 mL
